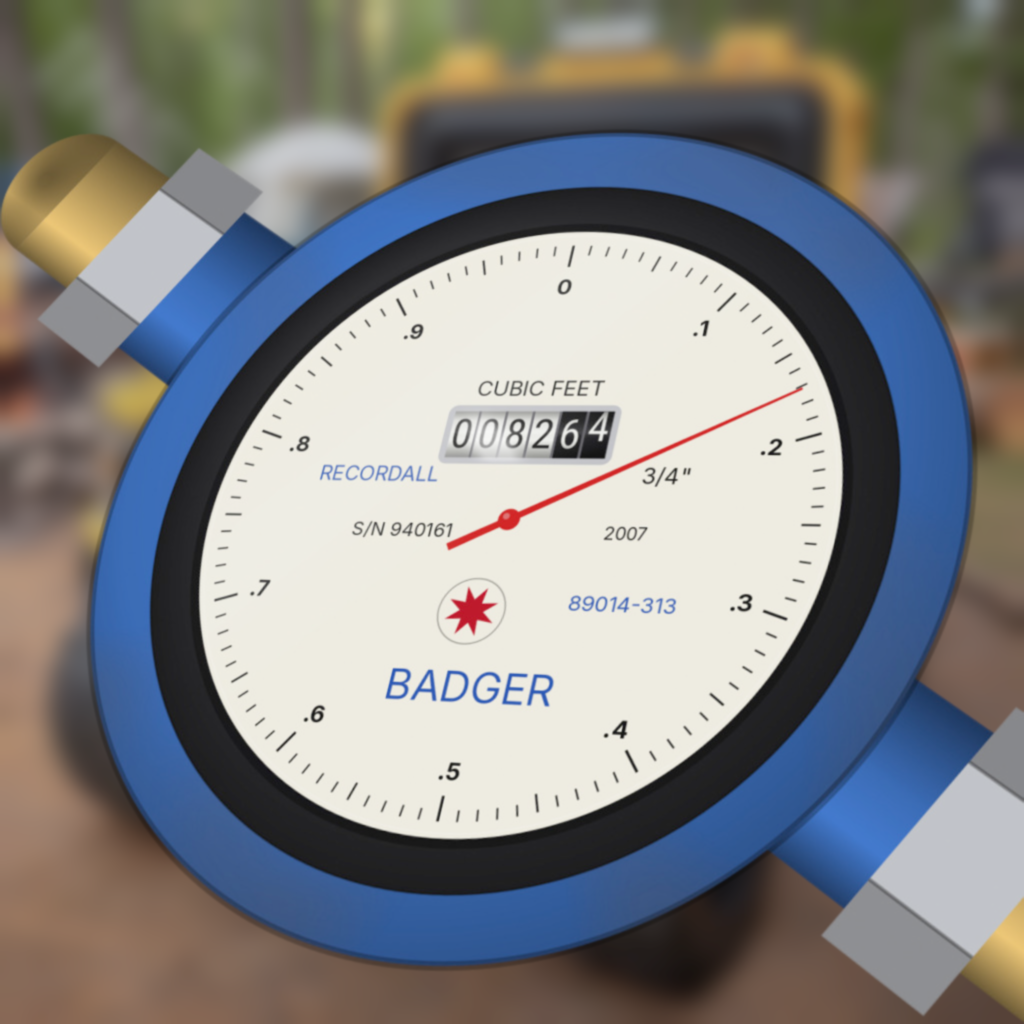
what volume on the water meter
8264.17 ft³
